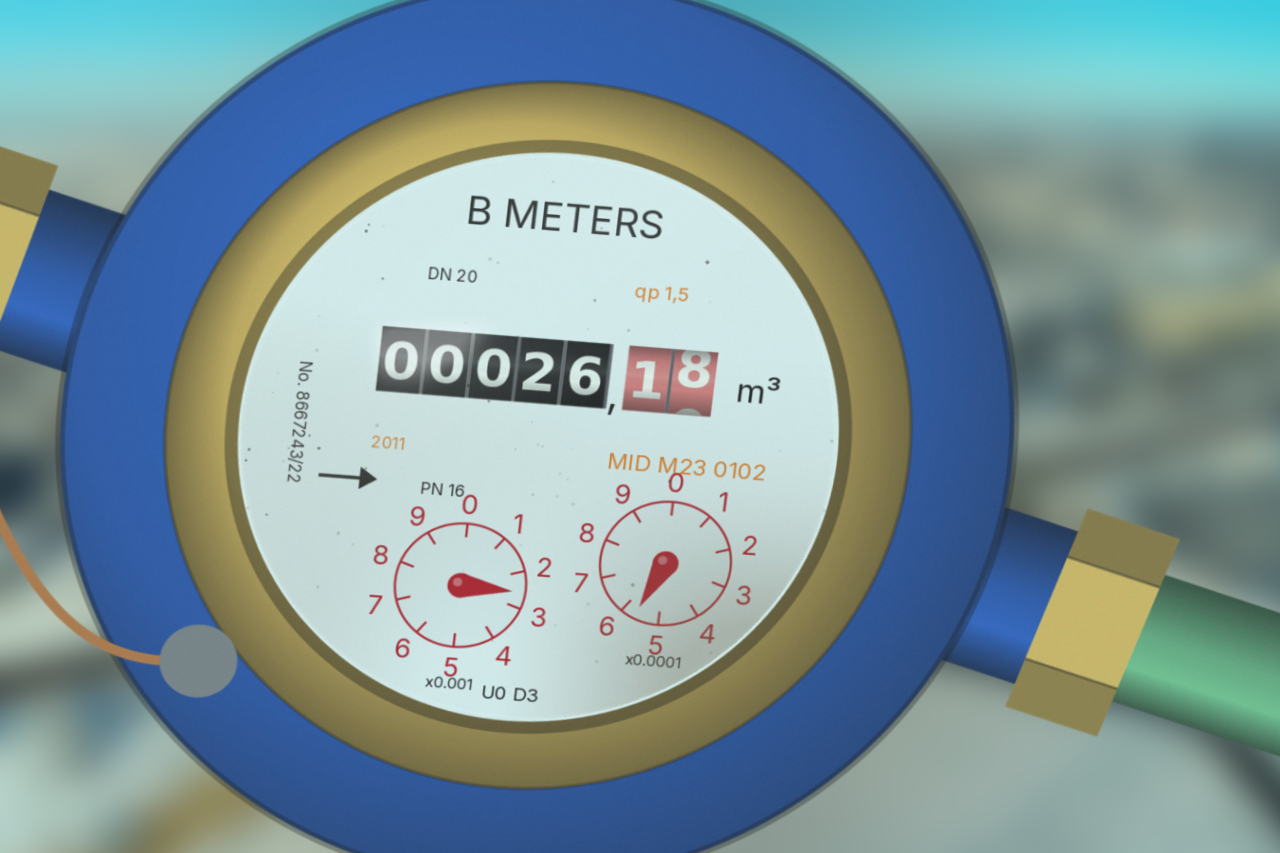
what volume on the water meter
26.1825 m³
